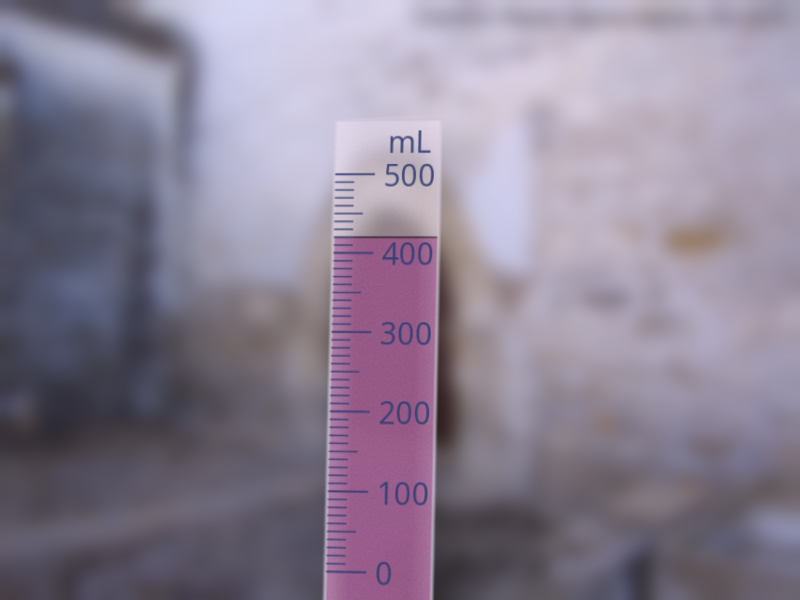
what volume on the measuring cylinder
420 mL
